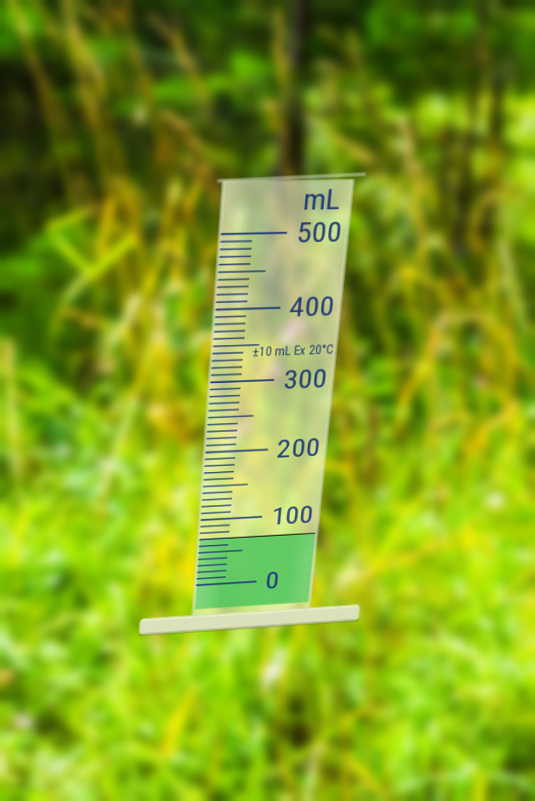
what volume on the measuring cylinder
70 mL
